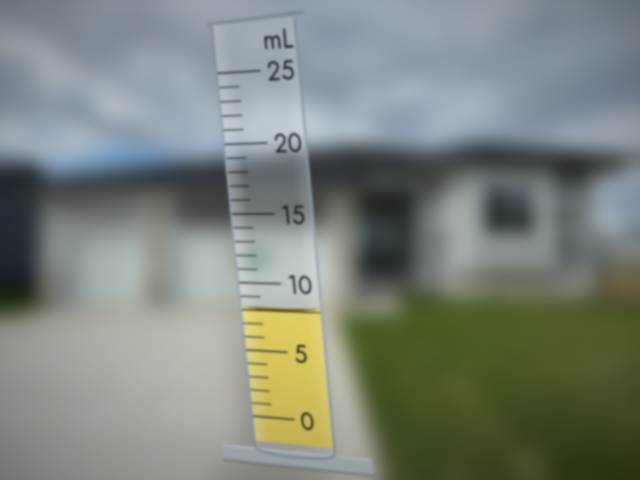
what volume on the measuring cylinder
8 mL
